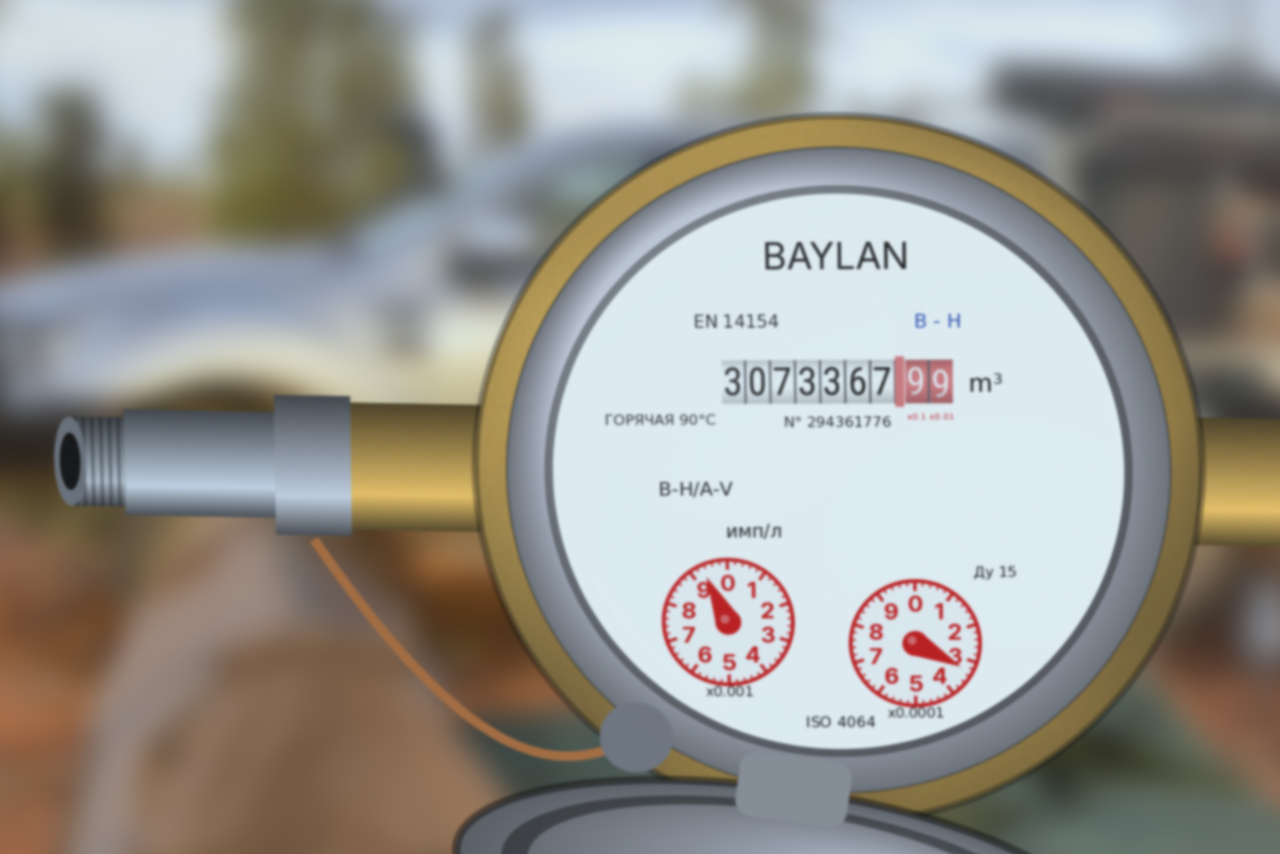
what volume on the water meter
3073367.9893 m³
